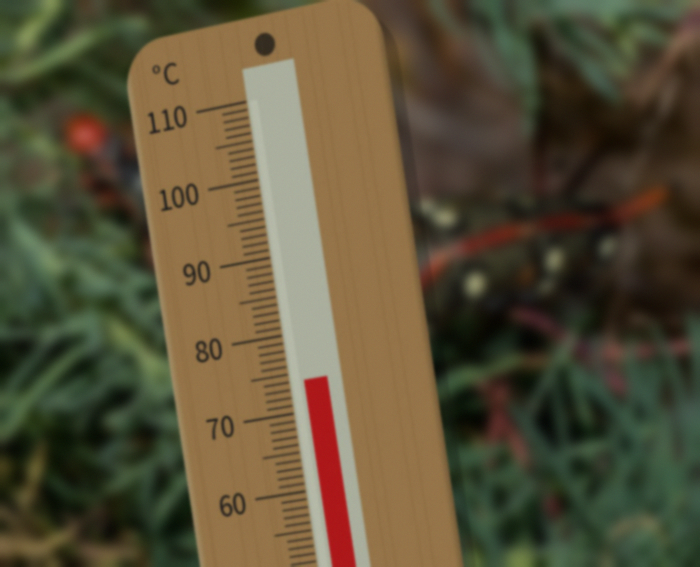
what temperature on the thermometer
74 °C
